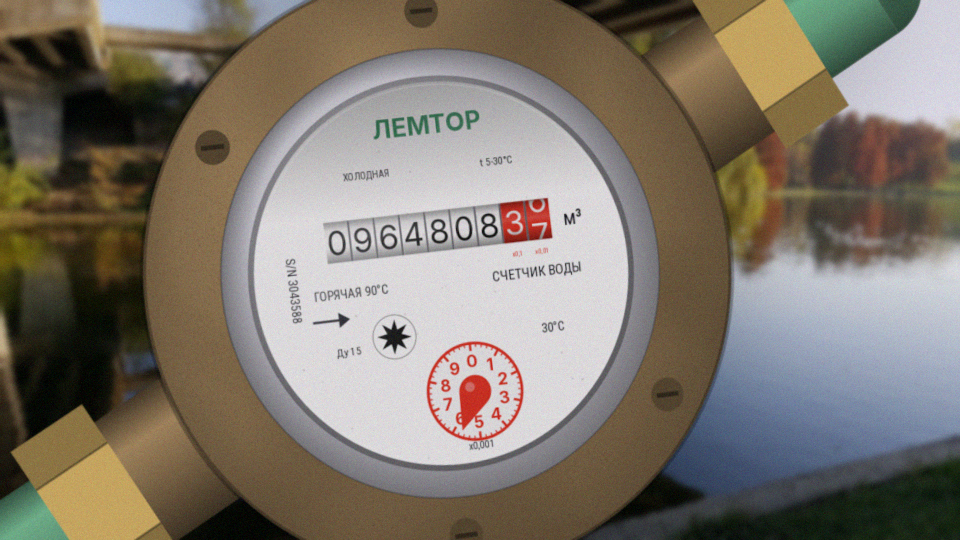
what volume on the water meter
964808.365 m³
